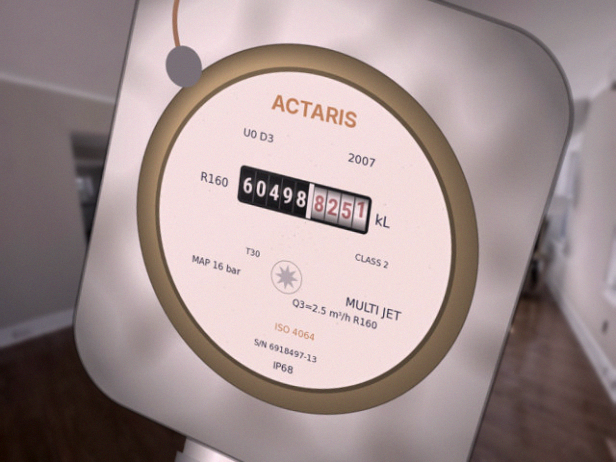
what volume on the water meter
60498.8251 kL
